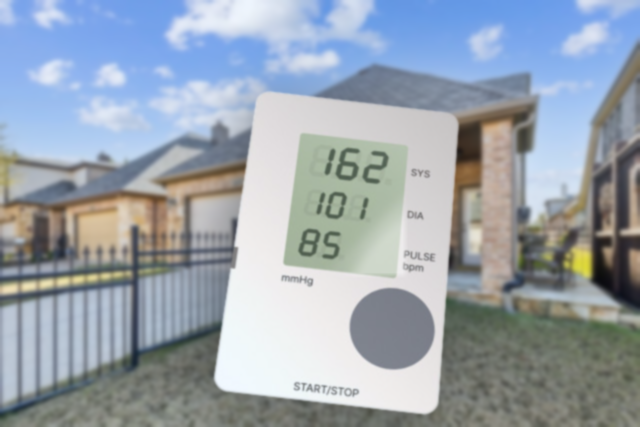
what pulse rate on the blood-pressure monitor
85 bpm
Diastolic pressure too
101 mmHg
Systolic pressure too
162 mmHg
